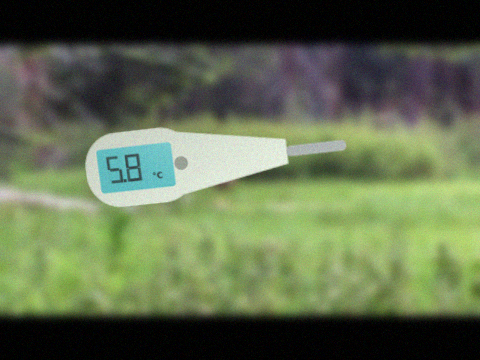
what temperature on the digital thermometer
5.8 °C
